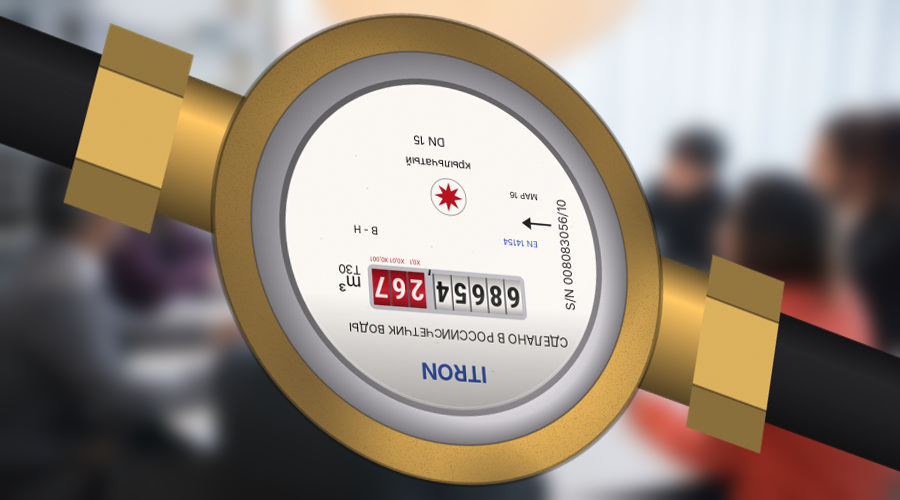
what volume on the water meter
68654.267 m³
